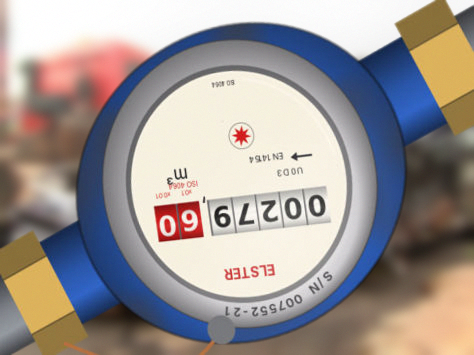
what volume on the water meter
279.60 m³
